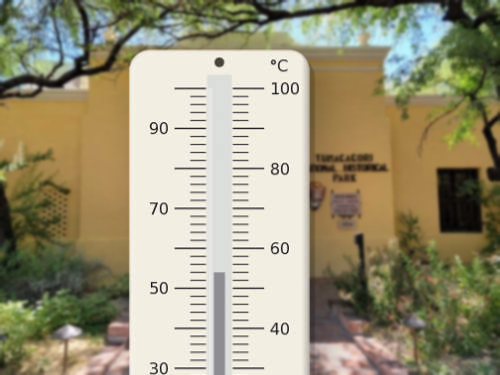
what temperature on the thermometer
54 °C
